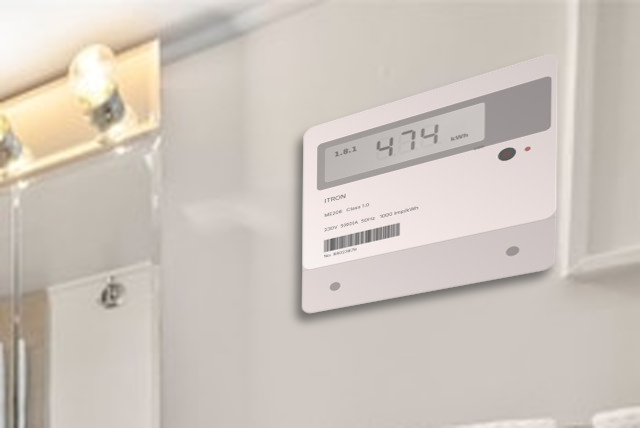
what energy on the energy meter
474 kWh
